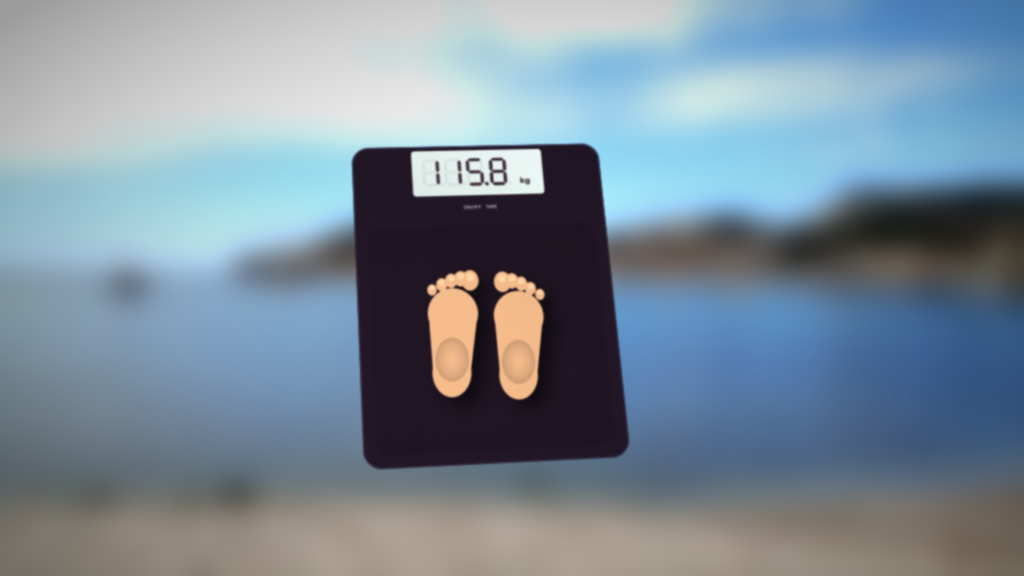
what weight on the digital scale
115.8 kg
